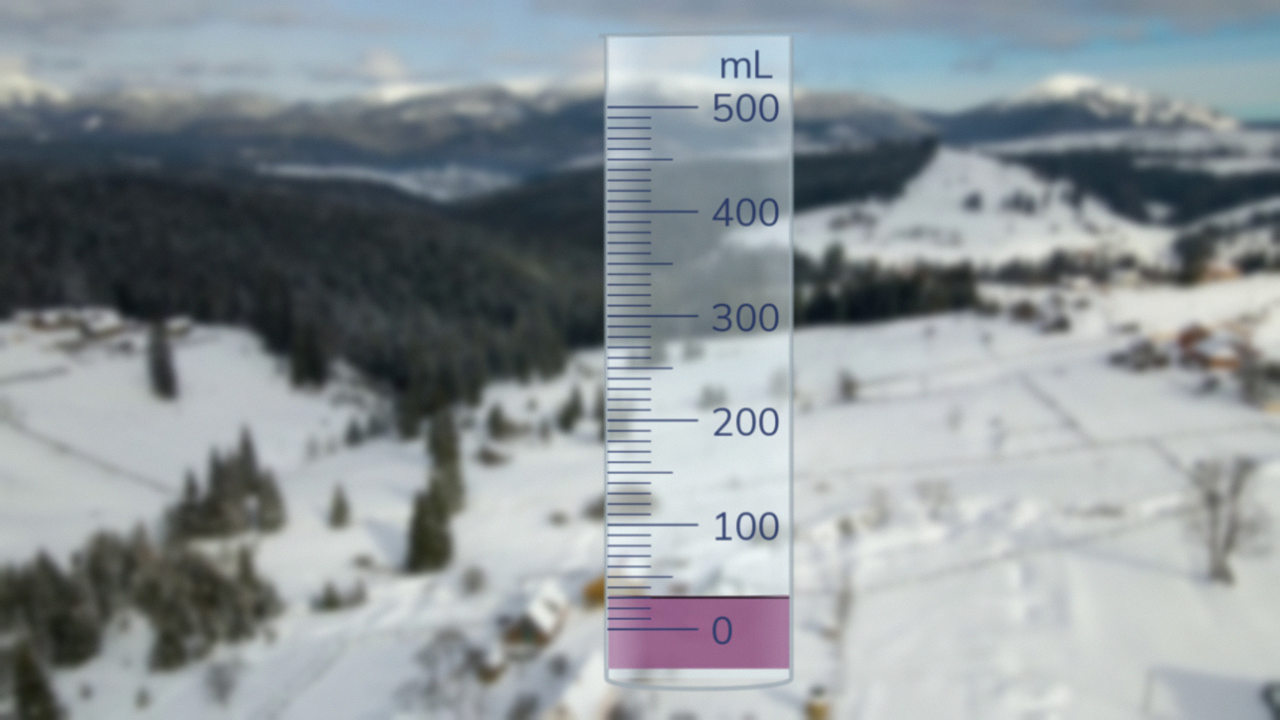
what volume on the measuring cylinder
30 mL
